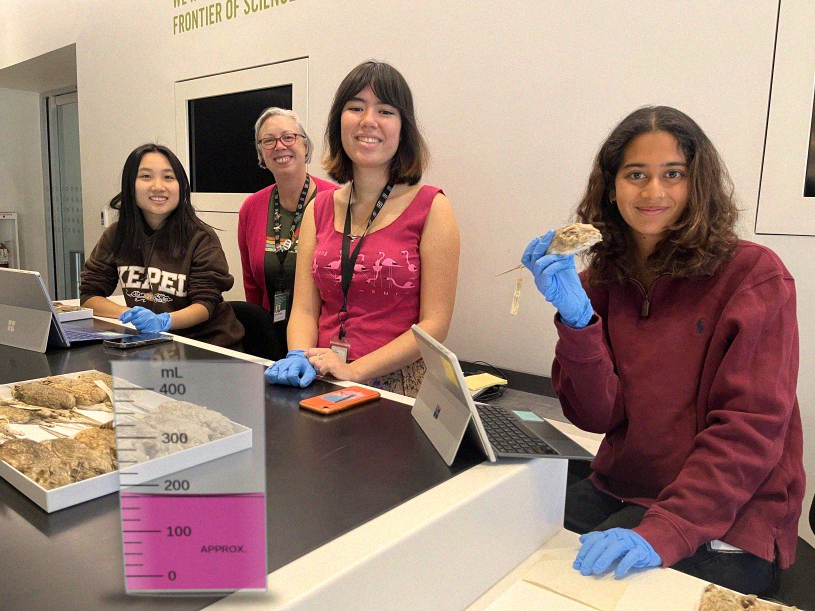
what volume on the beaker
175 mL
